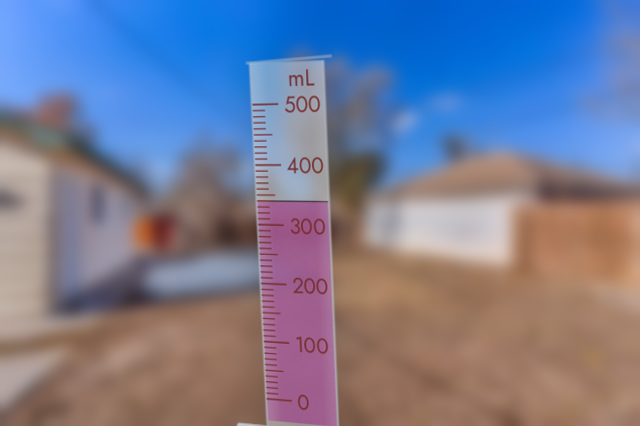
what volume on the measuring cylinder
340 mL
